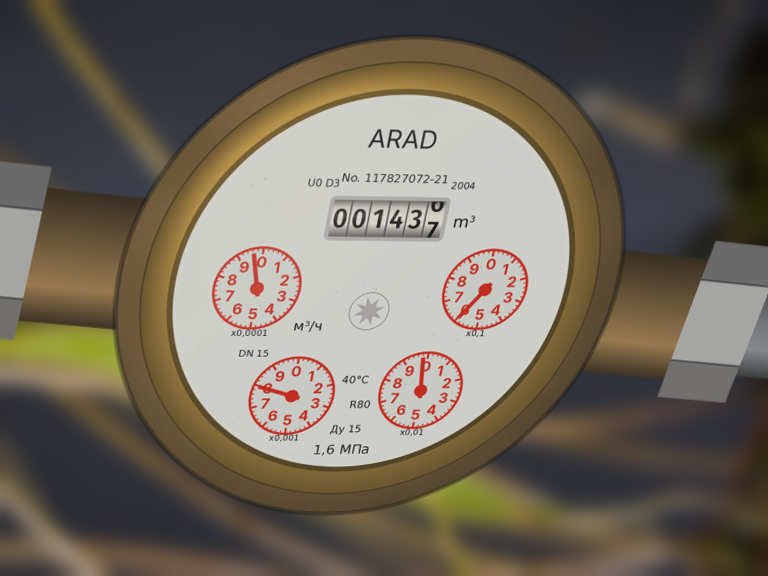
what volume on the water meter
1436.5979 m³
